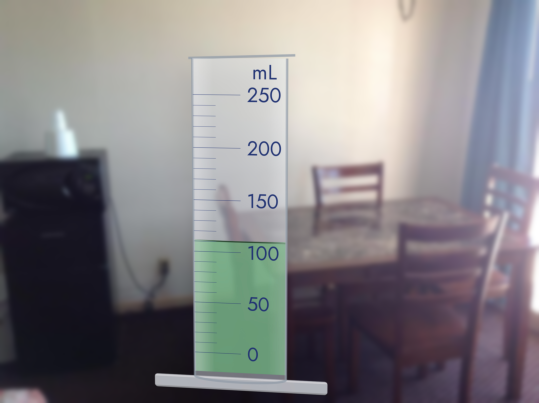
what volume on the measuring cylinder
110 mL
